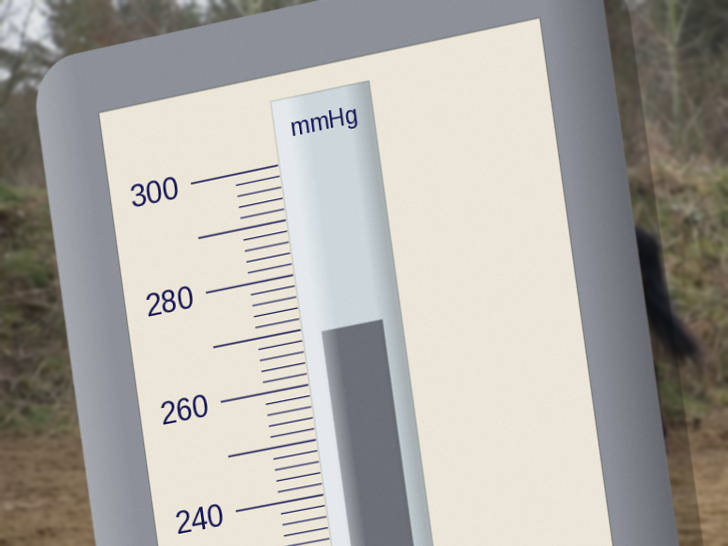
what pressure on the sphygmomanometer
269 mmHg
